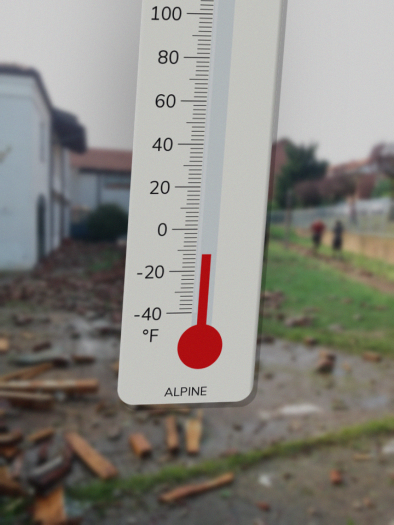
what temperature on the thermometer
-12 °F
